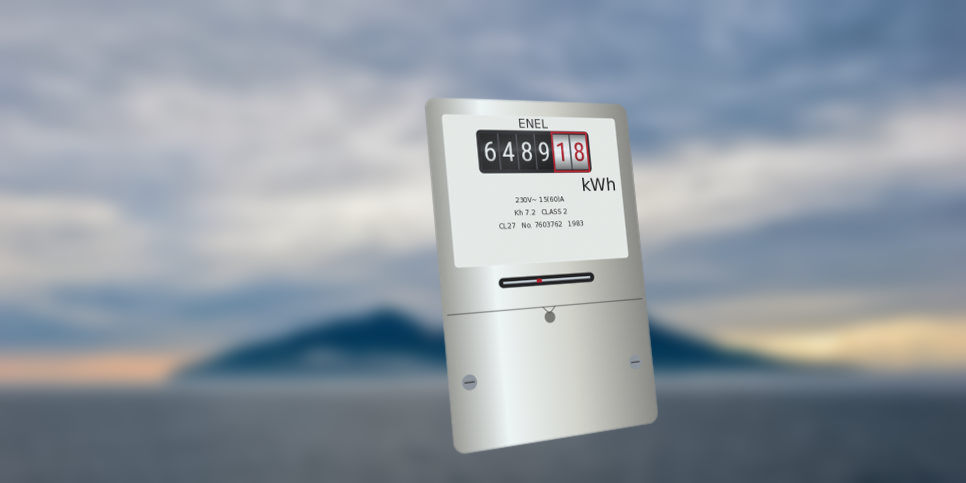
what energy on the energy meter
6489.18 kWh
